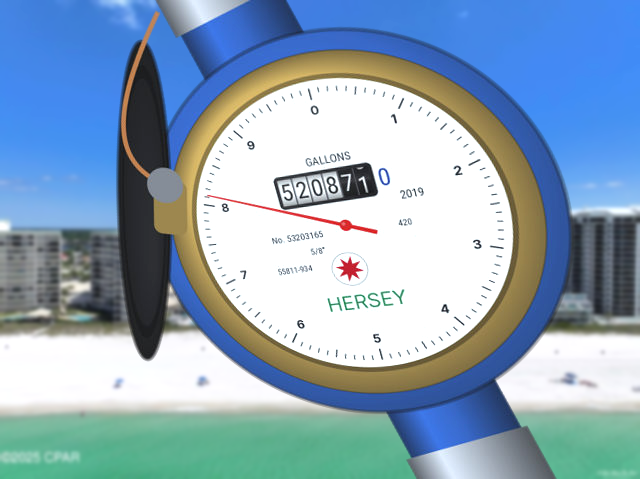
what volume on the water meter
5208708.1 gal
